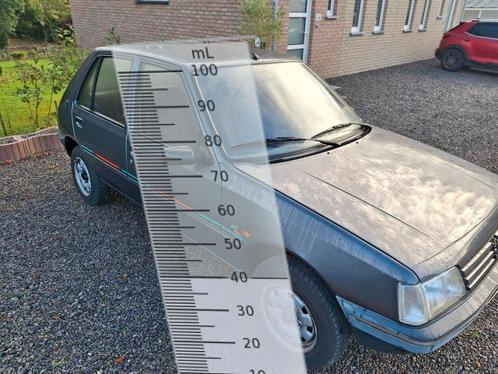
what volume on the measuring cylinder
40 mL
